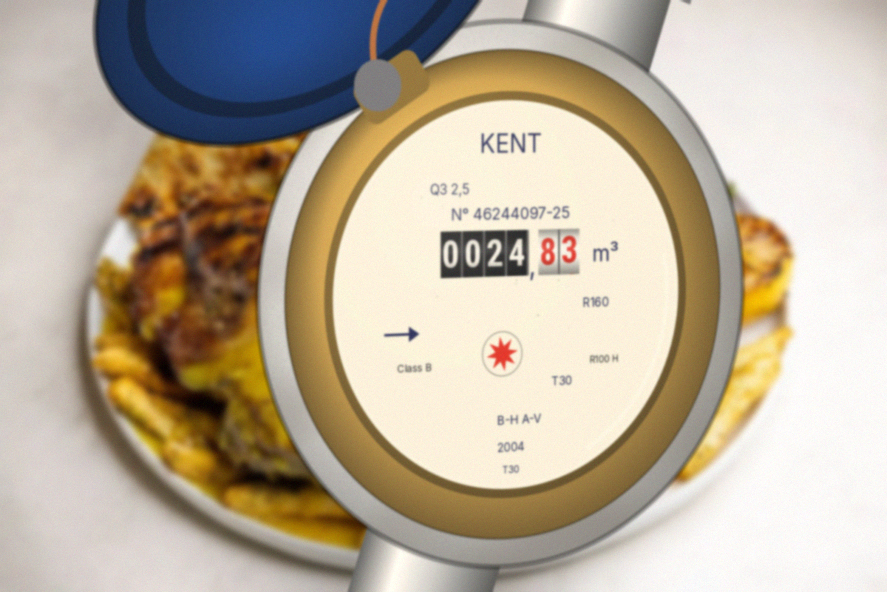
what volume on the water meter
24.83 m³
